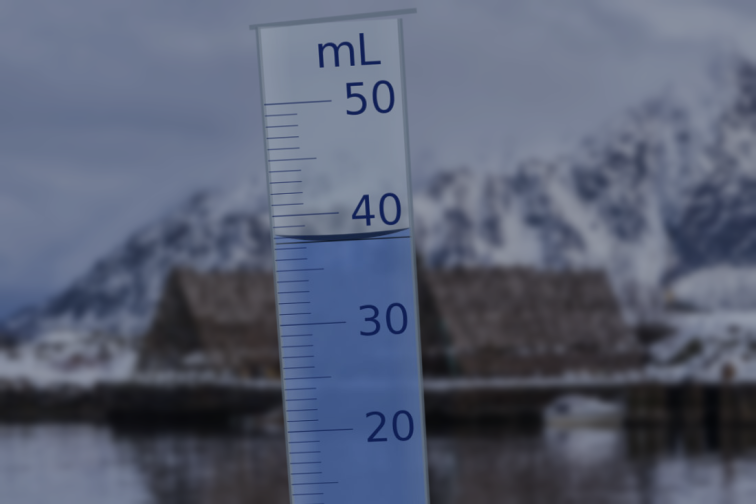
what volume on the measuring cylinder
37.5 mL
